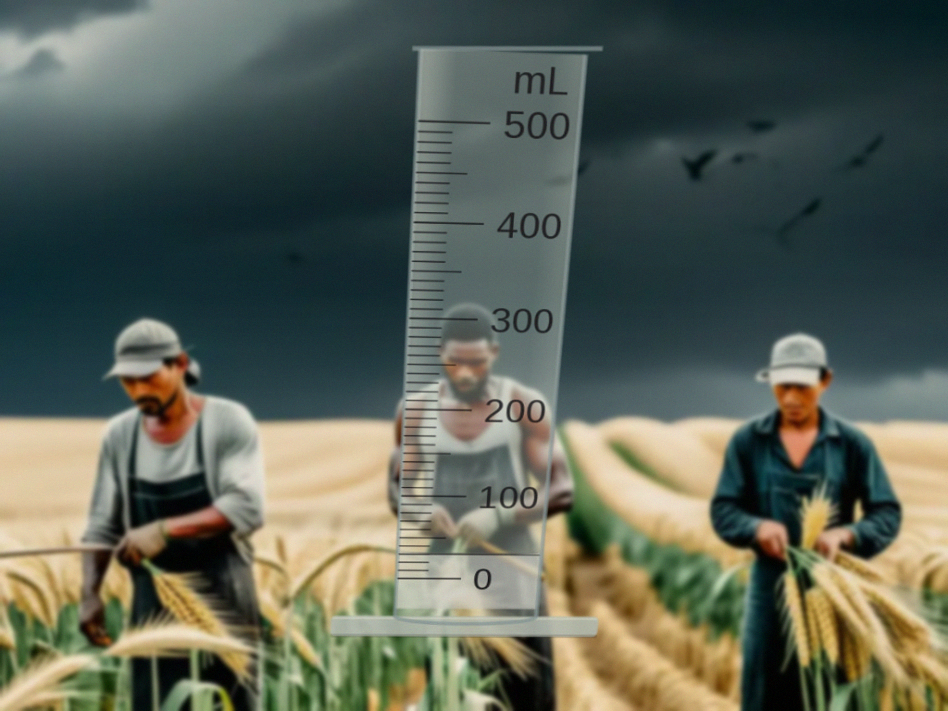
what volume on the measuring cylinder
30 mL
